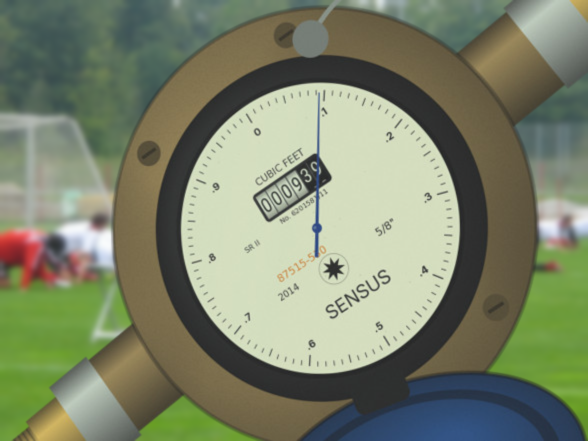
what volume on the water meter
939.09 ft³
